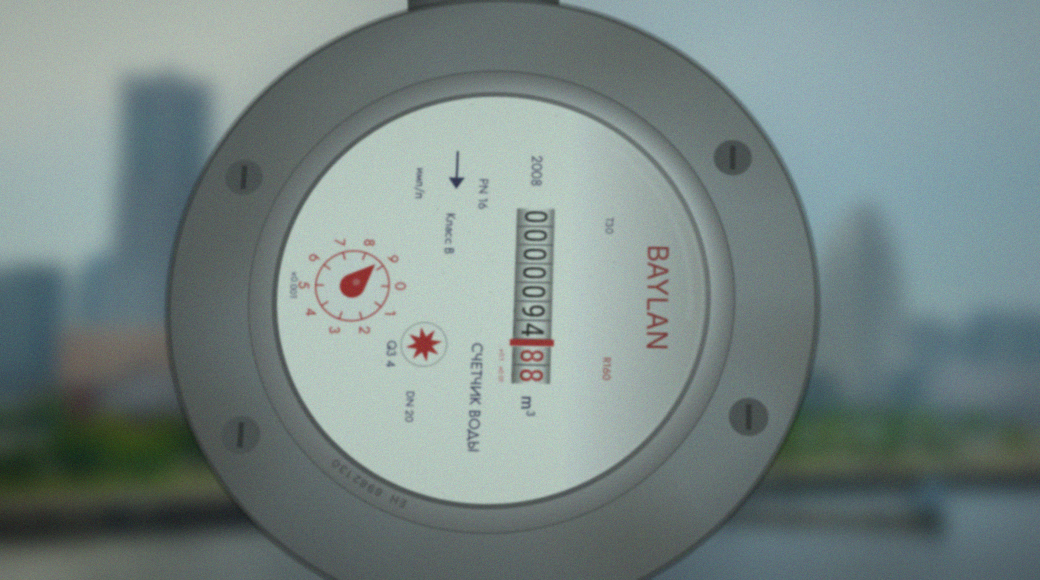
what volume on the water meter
94.888 m³
